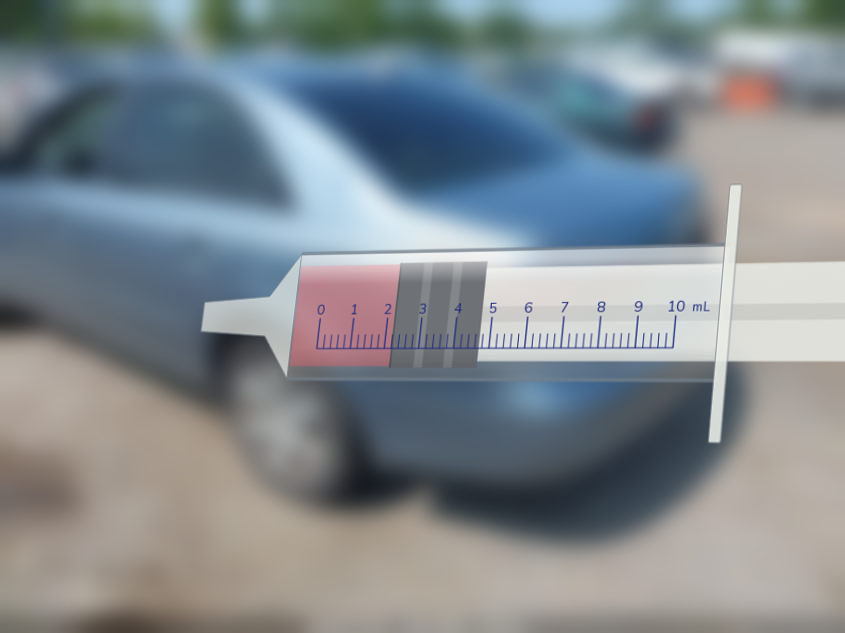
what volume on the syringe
2.2 mL
